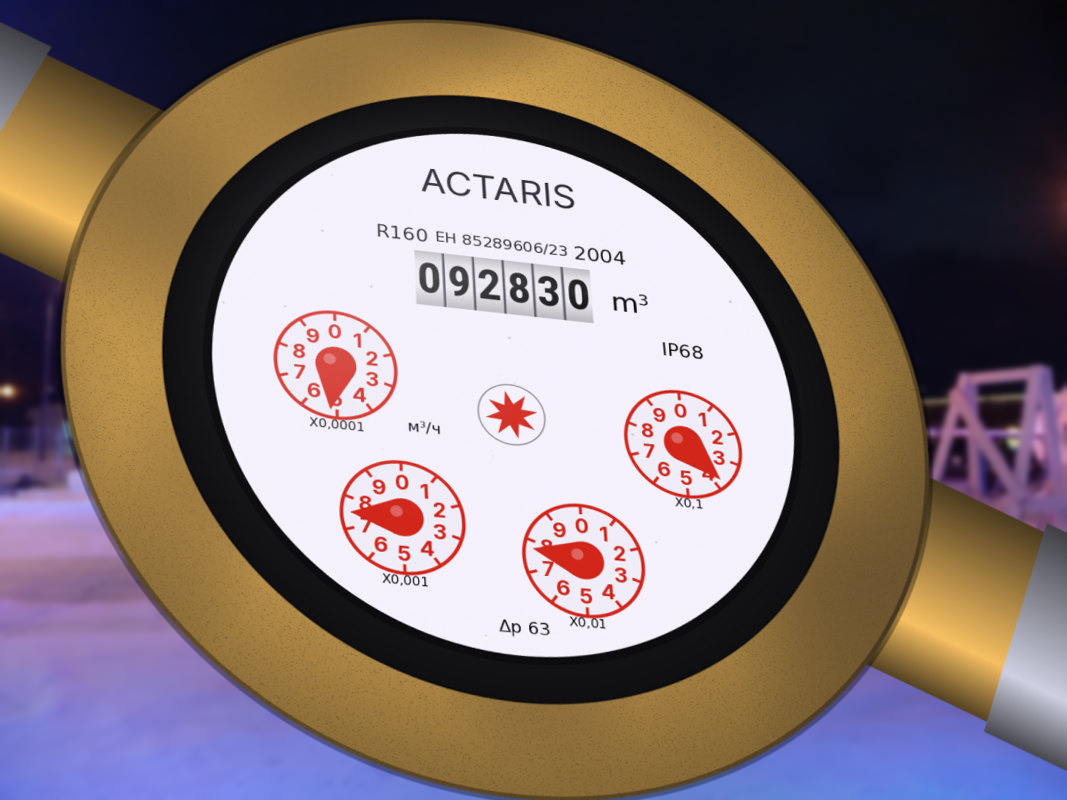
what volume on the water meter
92830.3775 m³
